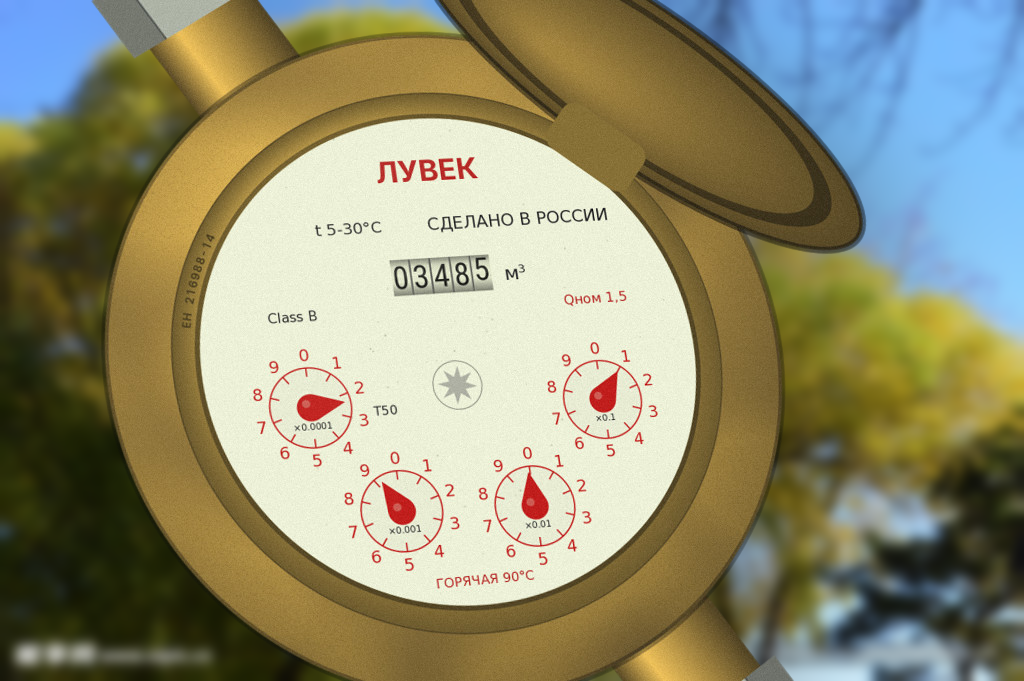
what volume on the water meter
3485.0992 m³
